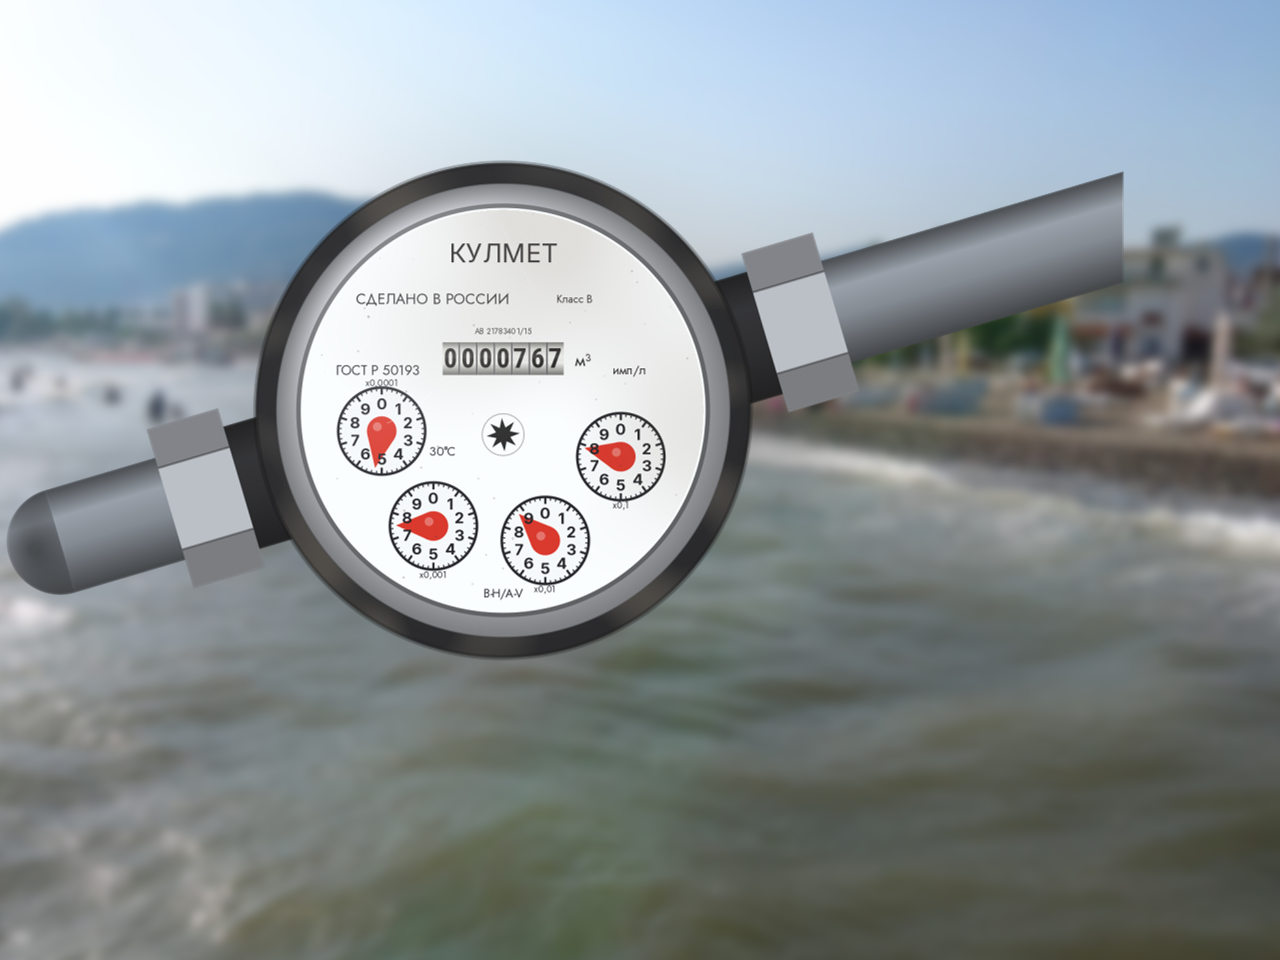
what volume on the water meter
767.7875 m³
